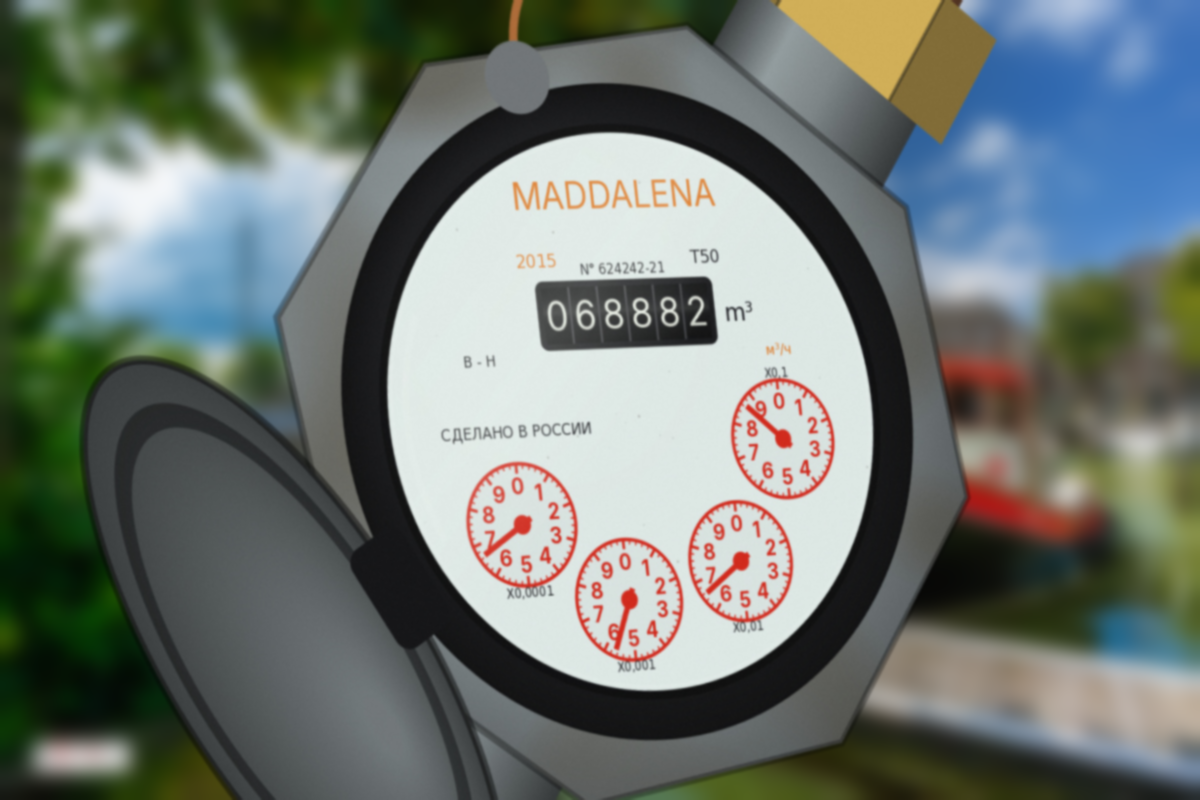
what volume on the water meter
68882.8656 m³
